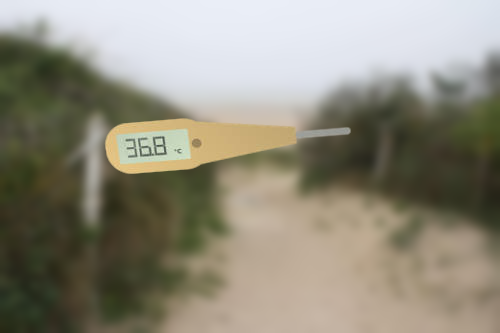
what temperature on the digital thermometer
36.8 °C
